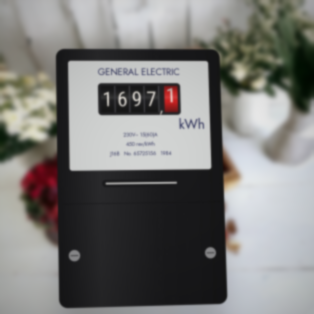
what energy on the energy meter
1697.1 kWh
